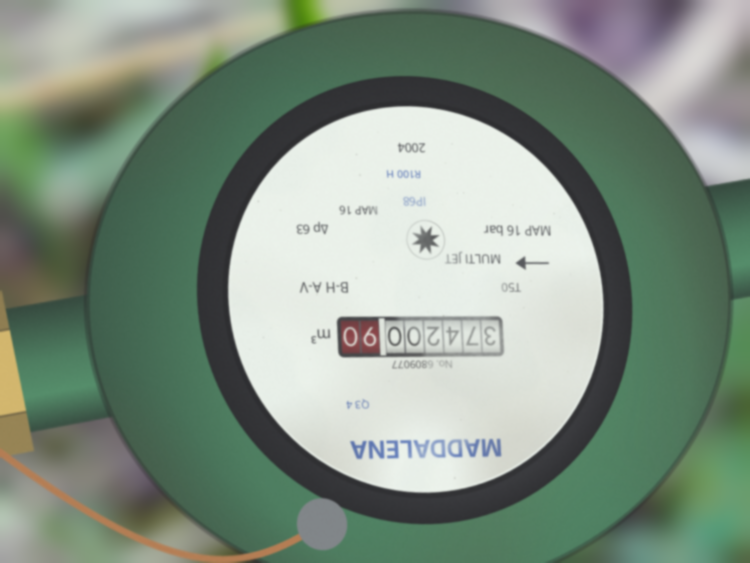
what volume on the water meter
374200.90 m³
